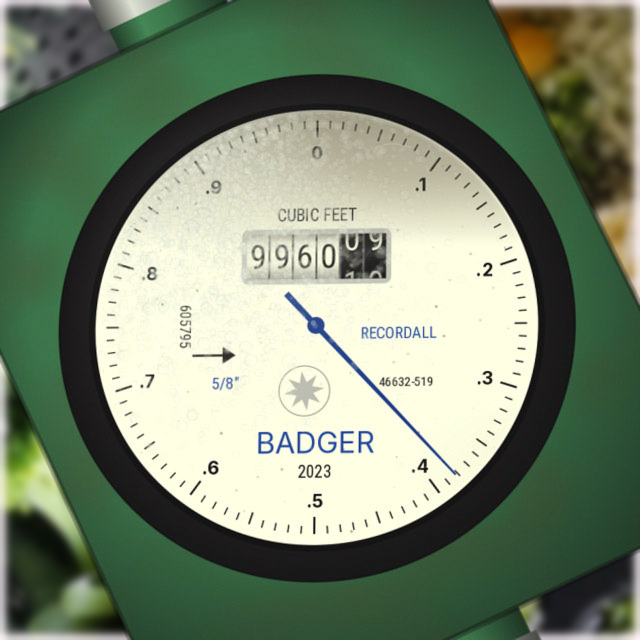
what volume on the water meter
996009.38 ft³
